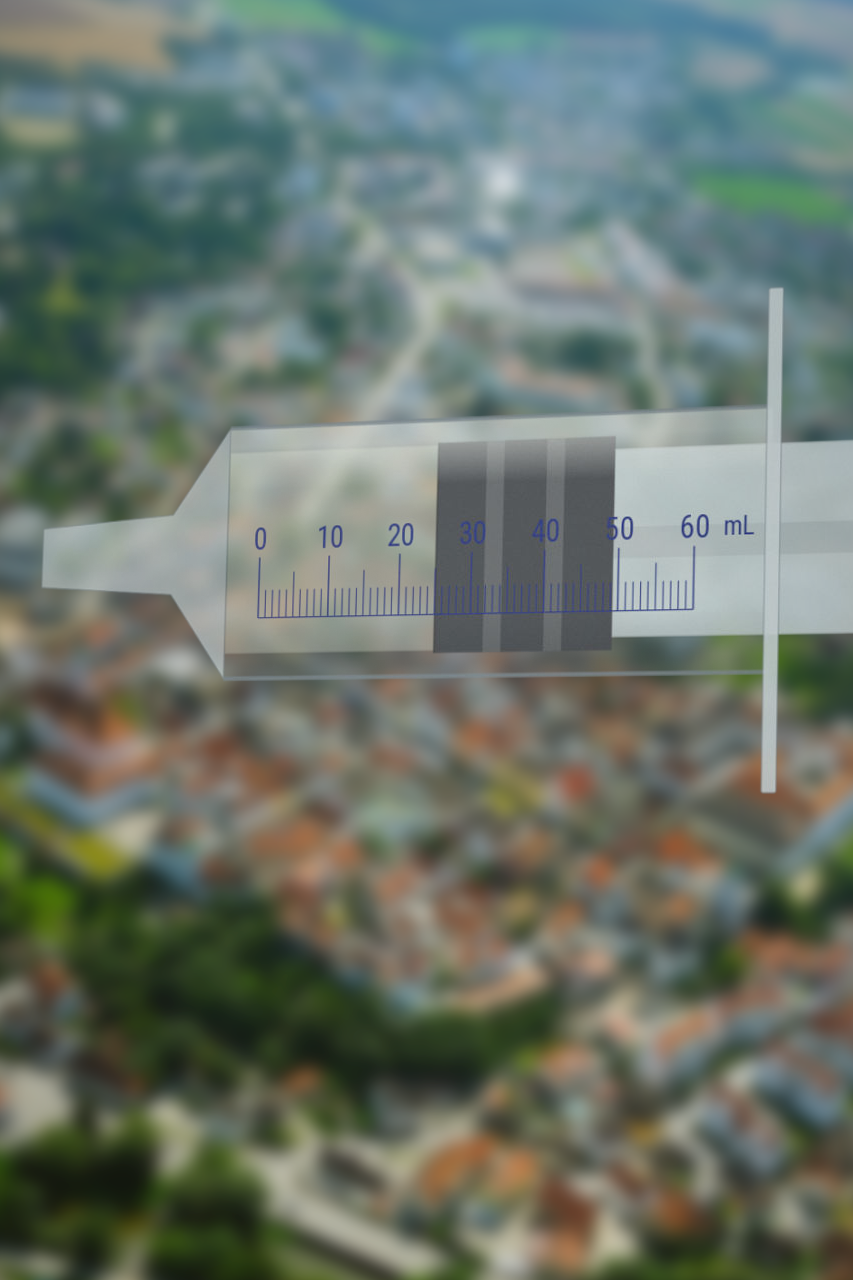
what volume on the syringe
25 mL
